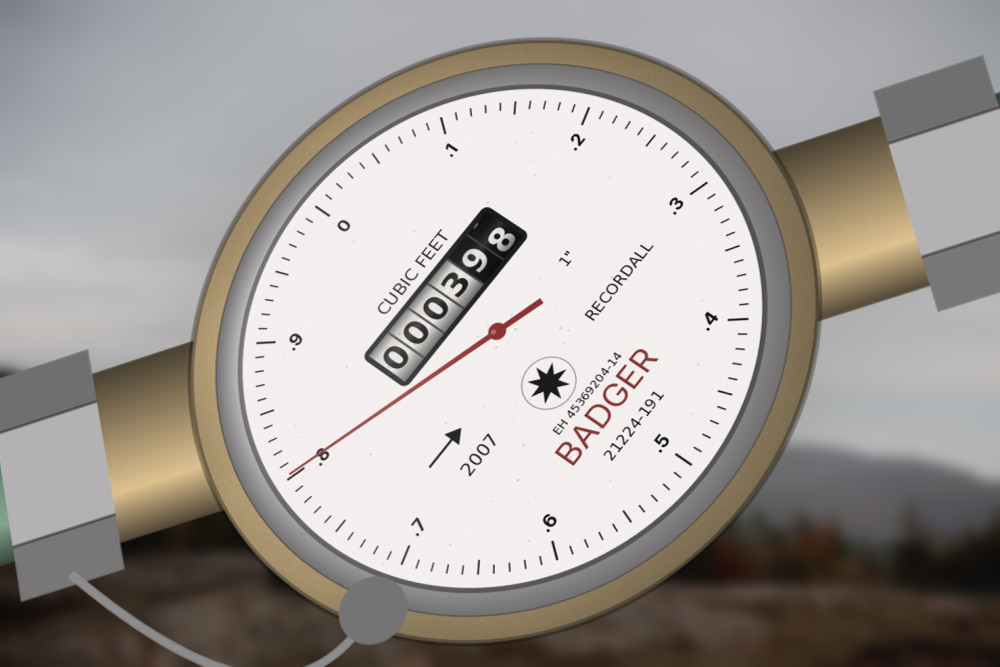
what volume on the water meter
397.80 ft³
